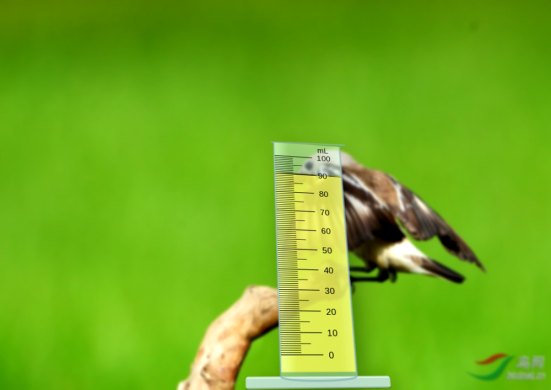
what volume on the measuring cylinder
90 mL
